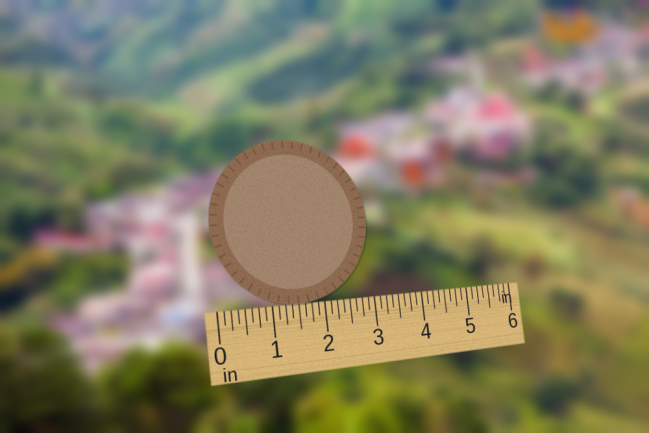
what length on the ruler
3 in
